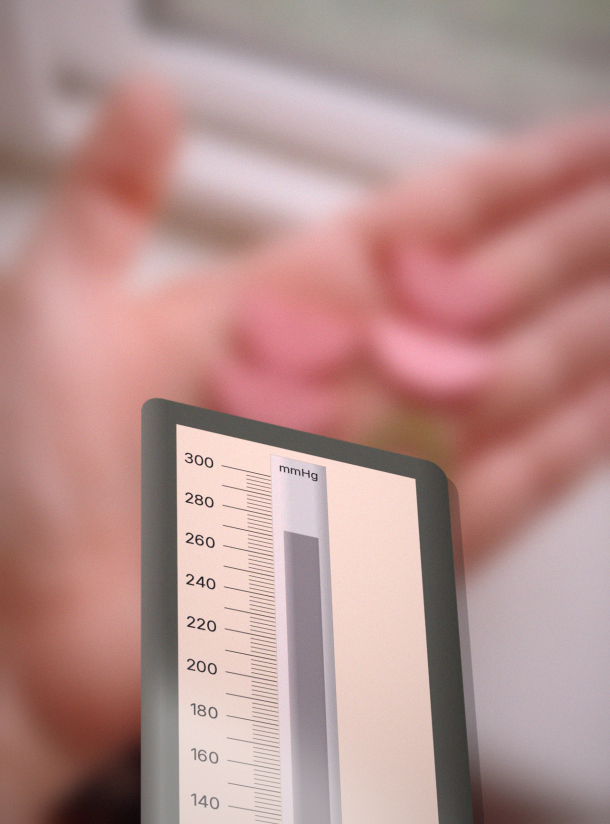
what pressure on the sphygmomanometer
274 mmHg
